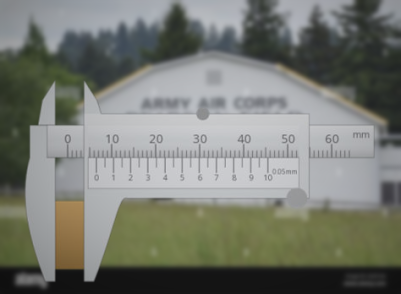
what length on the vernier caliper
6.5 mm
